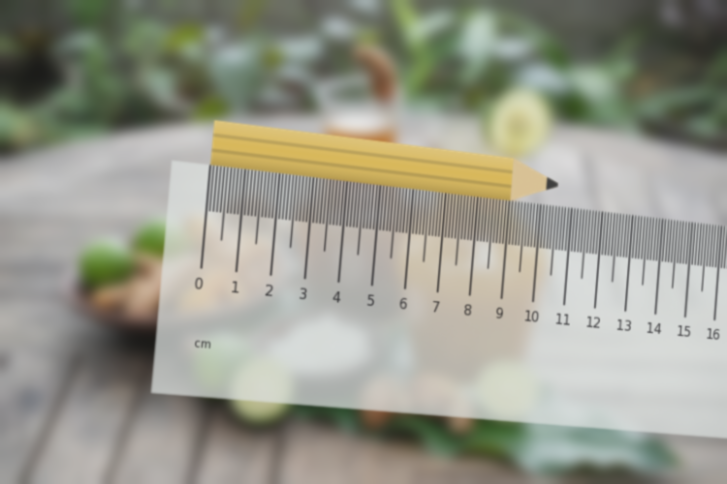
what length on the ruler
10.5 cm
